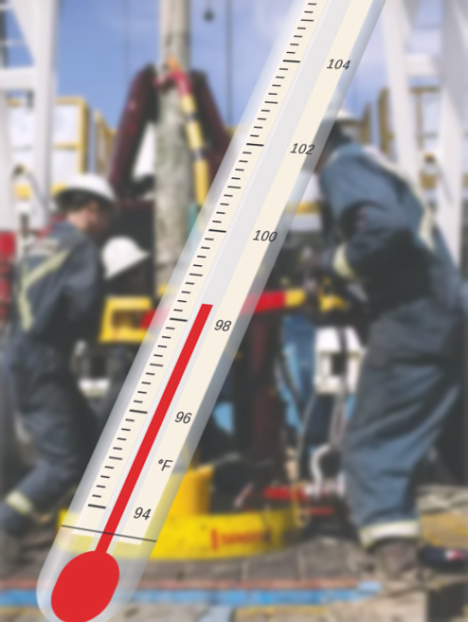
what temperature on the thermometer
98.4 °F
